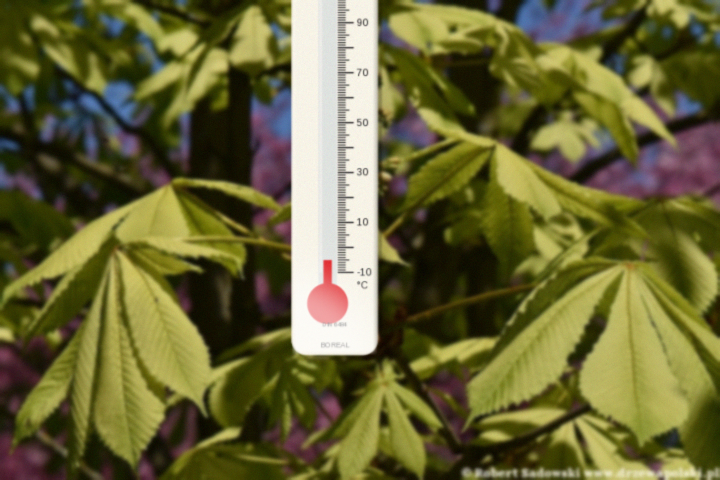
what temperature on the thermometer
-5 °C
